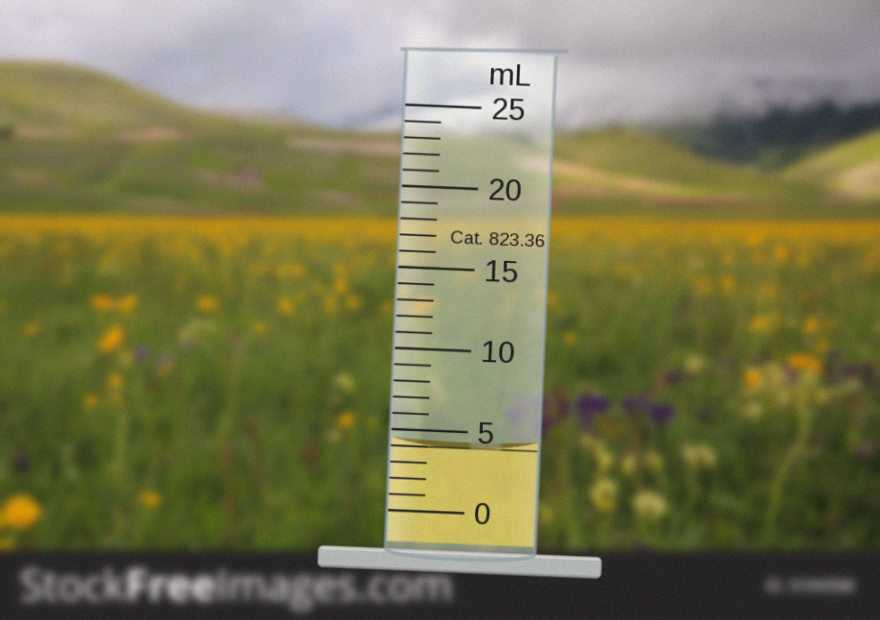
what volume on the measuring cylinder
4 mL
